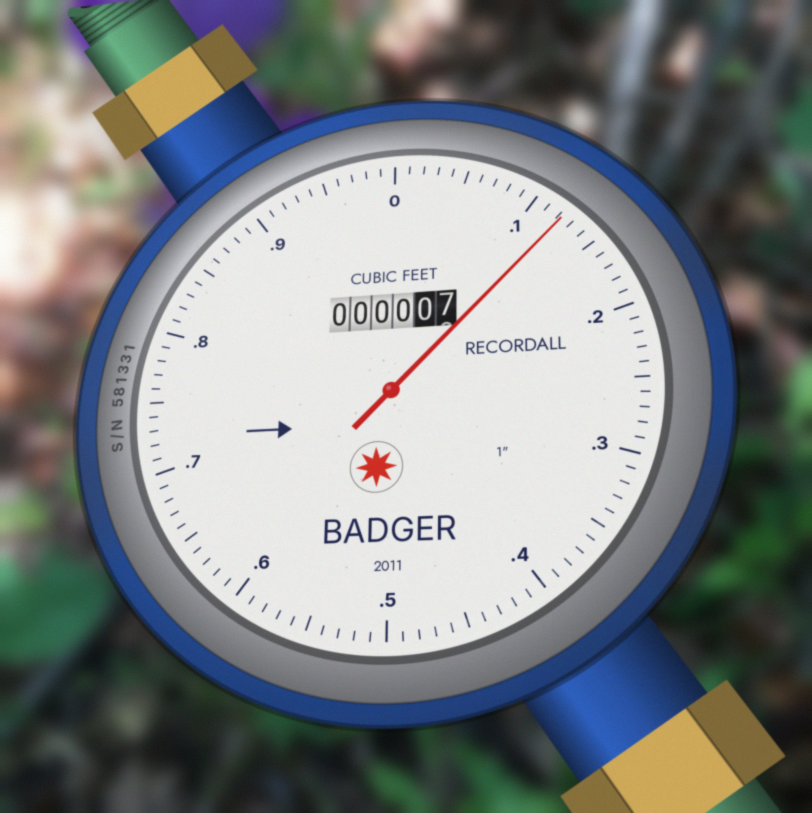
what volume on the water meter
7.12 ft³
